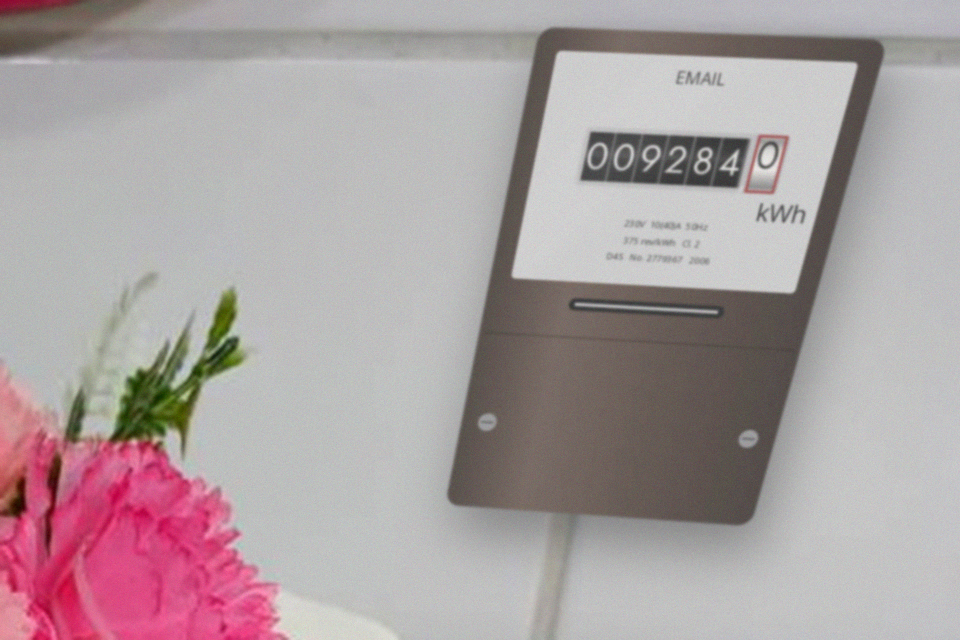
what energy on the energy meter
9284.0 kWh
